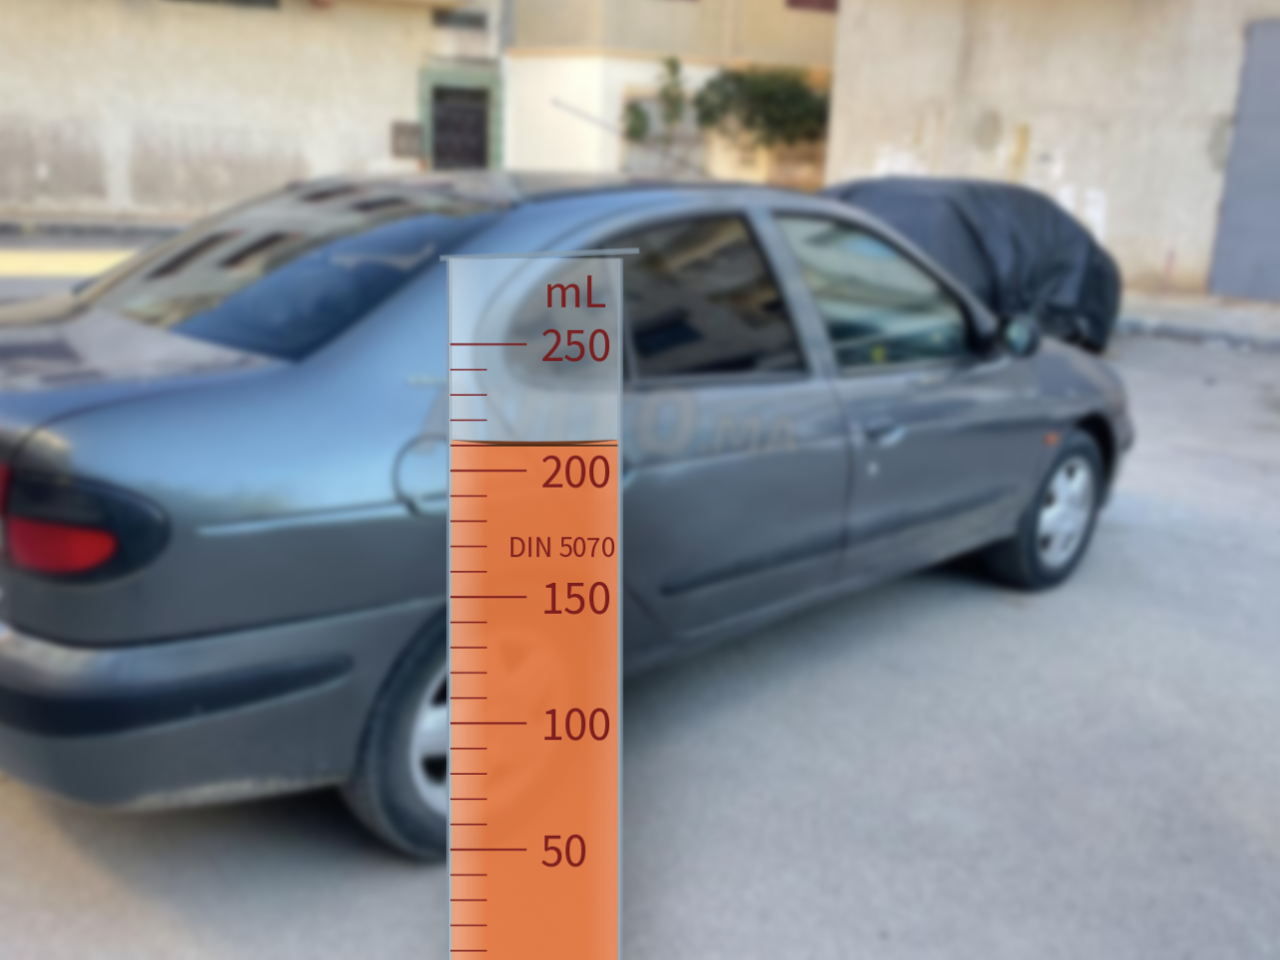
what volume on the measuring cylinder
210 mL
